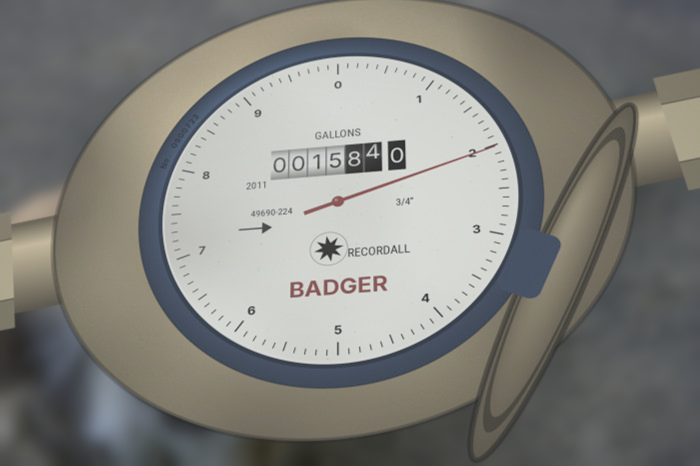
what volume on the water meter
15842.0 gal
